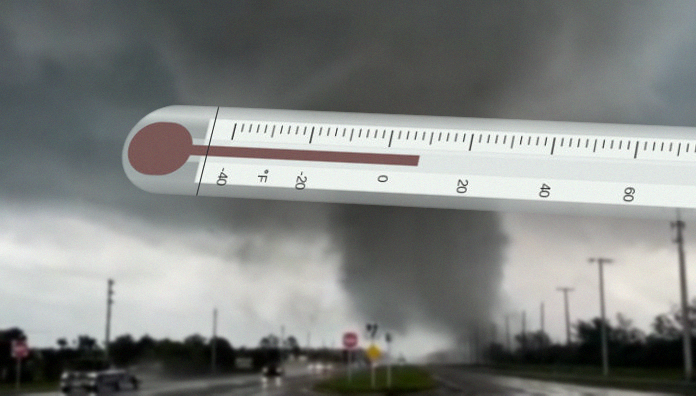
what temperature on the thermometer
8 °F
